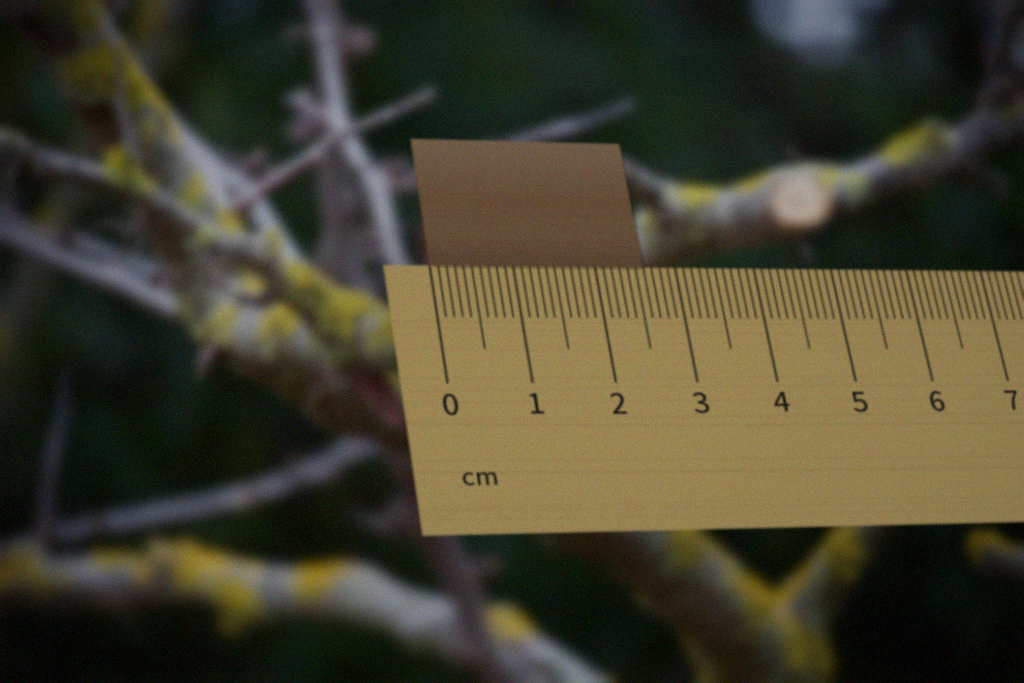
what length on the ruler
2.6 cm
